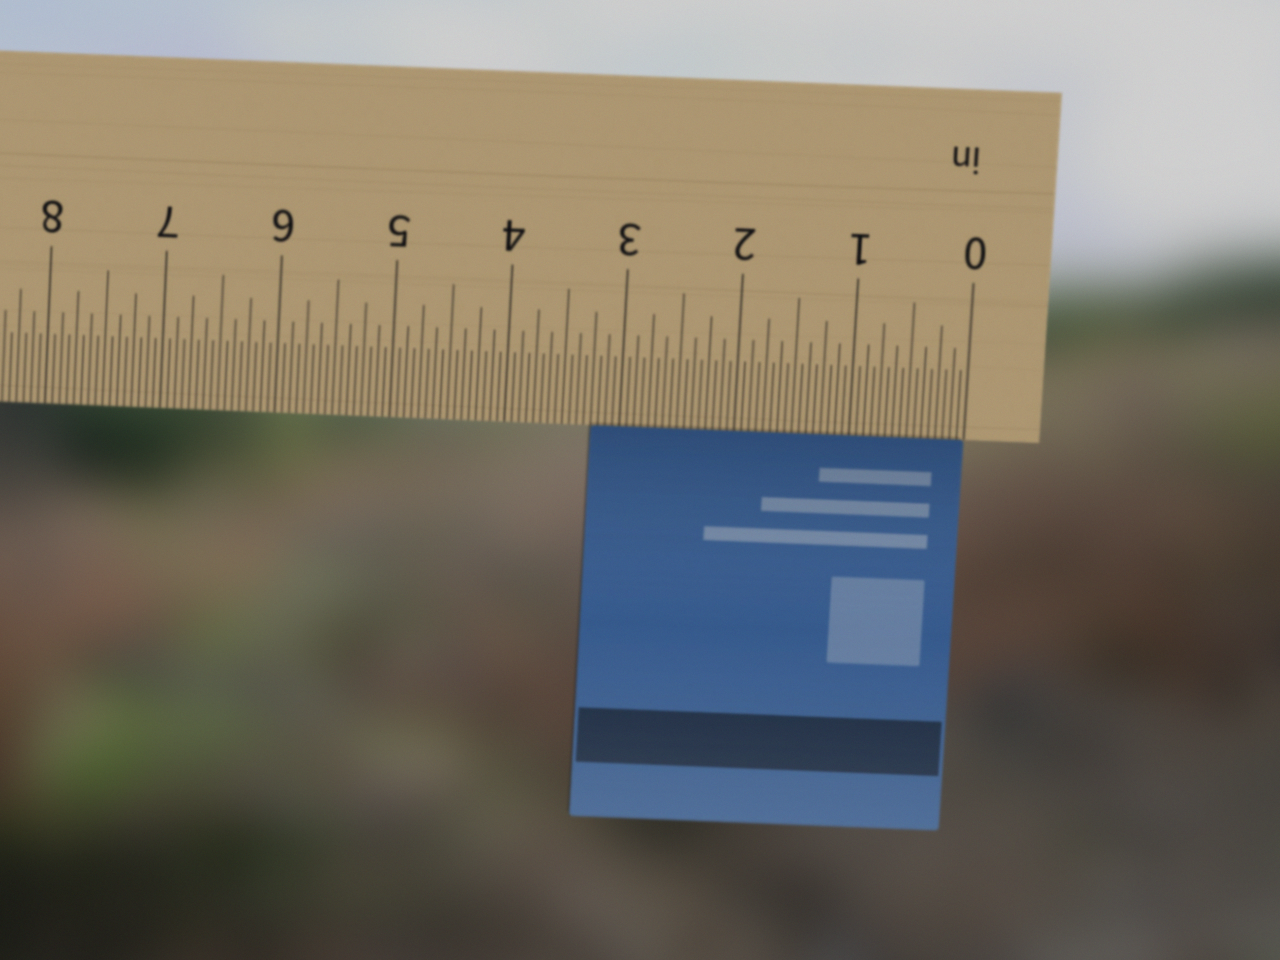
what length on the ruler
3.25 in
